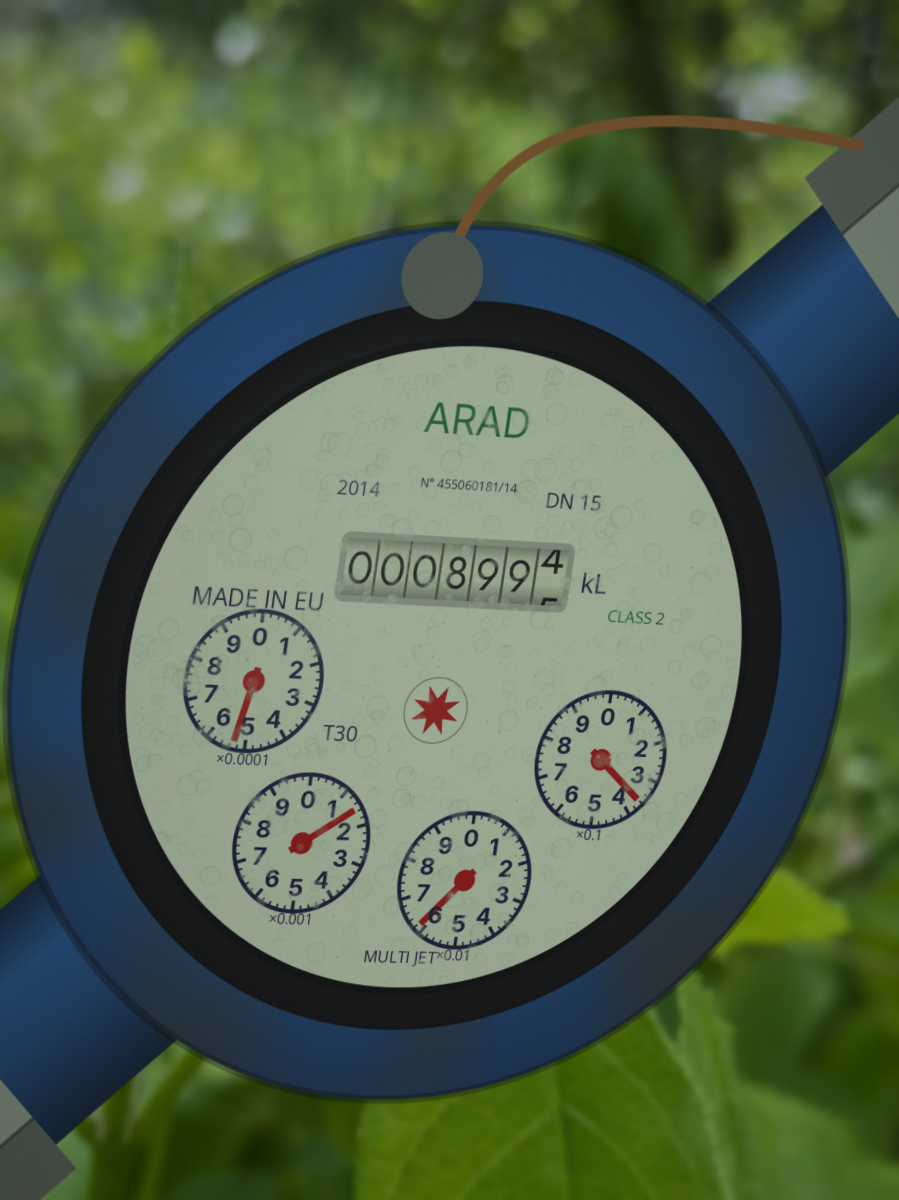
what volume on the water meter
8994.3615 kL
